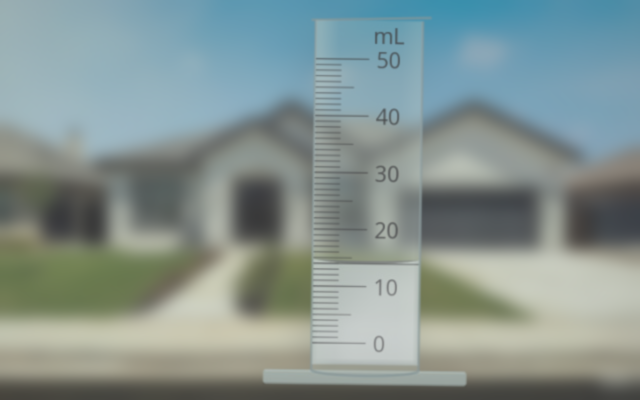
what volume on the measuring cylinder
14 mL
